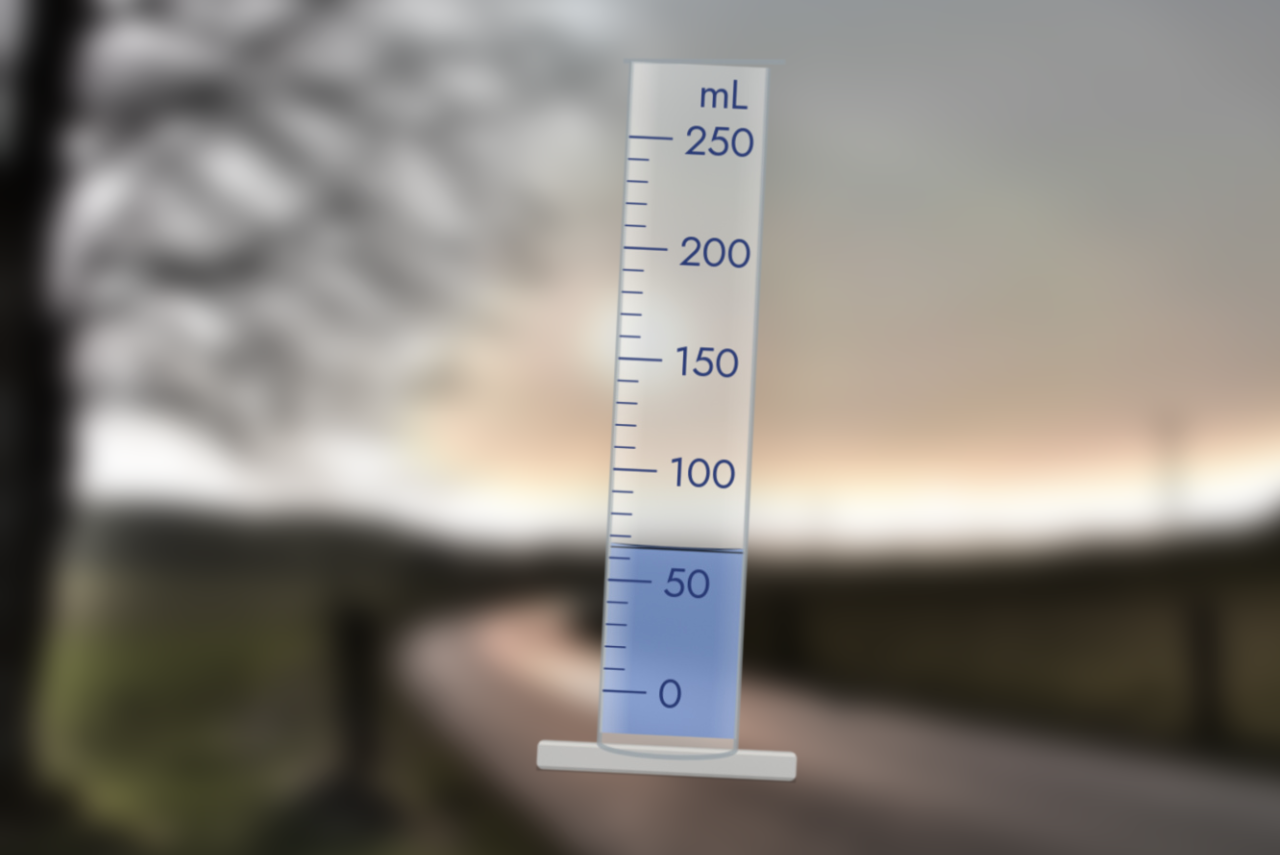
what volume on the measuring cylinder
65 mL
